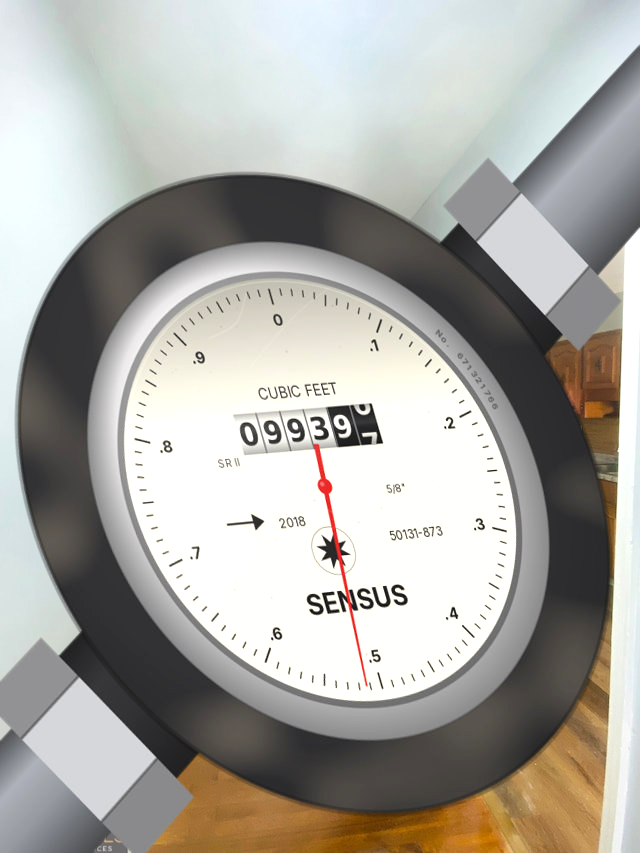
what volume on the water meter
99396.51 ft³
